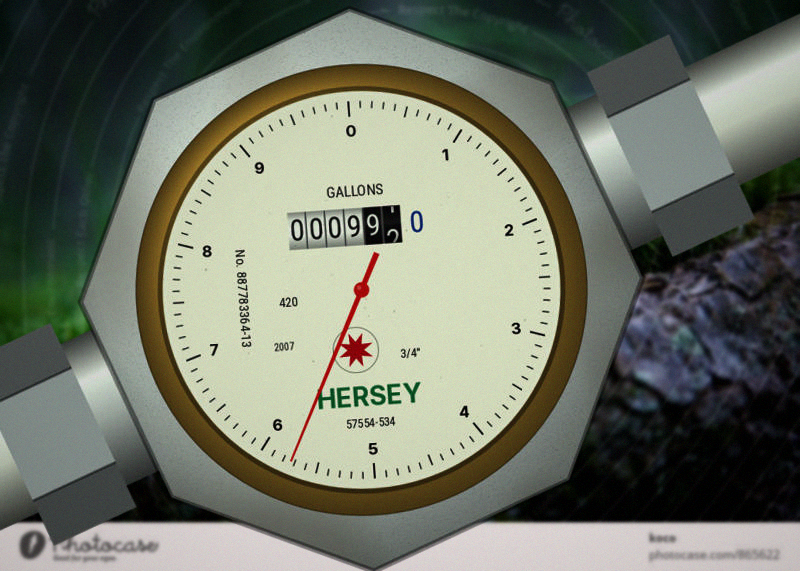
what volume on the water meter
9915.7 gal
